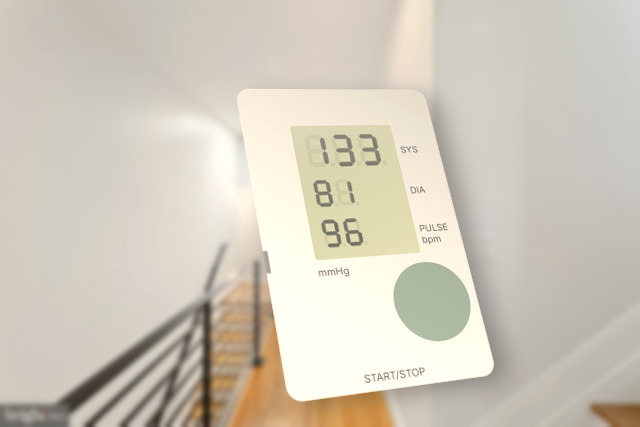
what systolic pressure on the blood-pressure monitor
133 mmHg
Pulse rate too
96 bpm
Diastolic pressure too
81 mmHg
